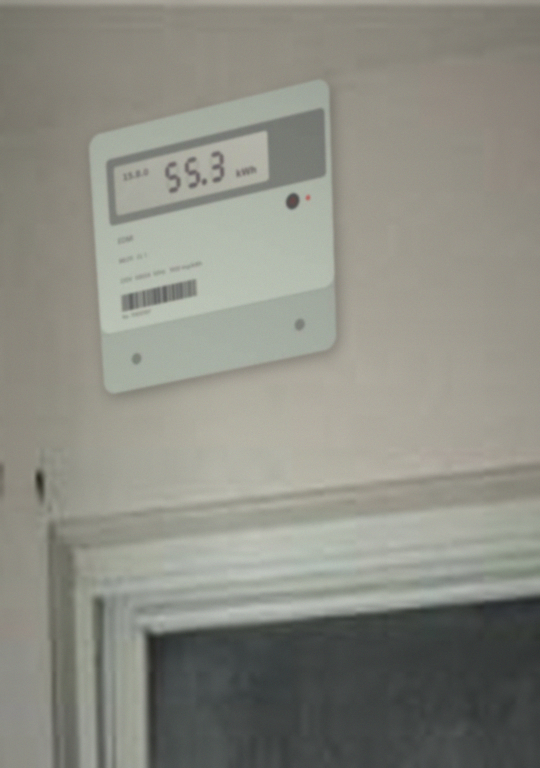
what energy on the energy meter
55.3 kWh
